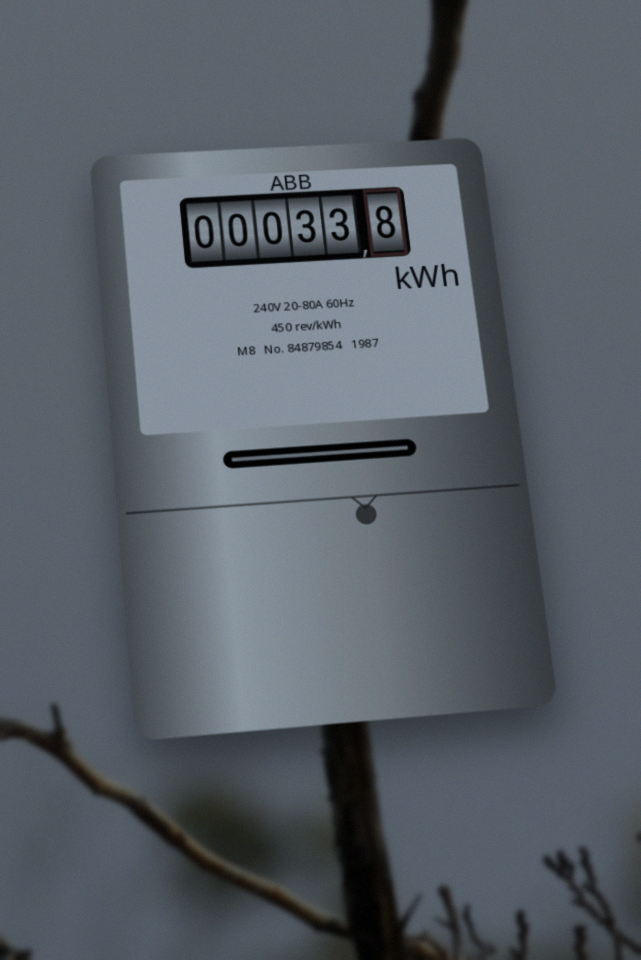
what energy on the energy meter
33.8 kWh
